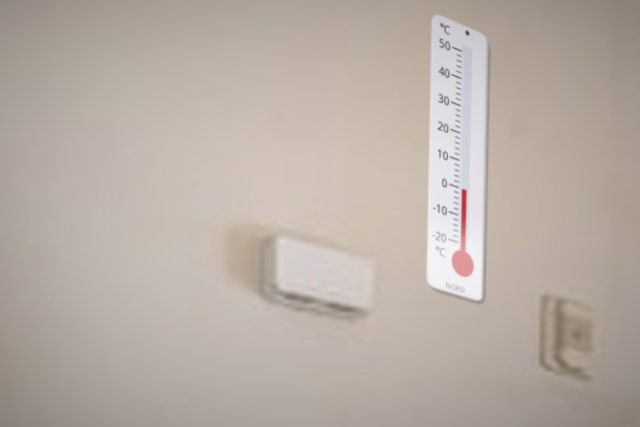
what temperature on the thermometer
0 °C
